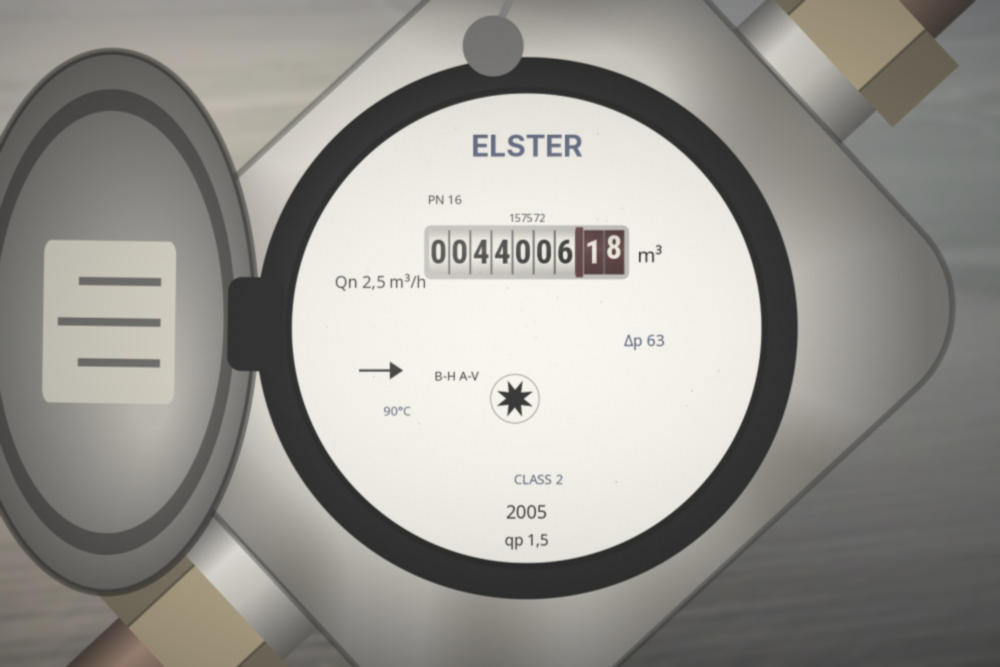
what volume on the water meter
44006.18 m³
